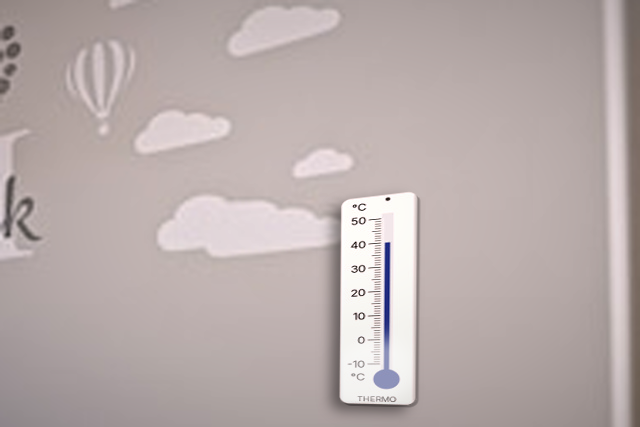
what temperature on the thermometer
40 °C
